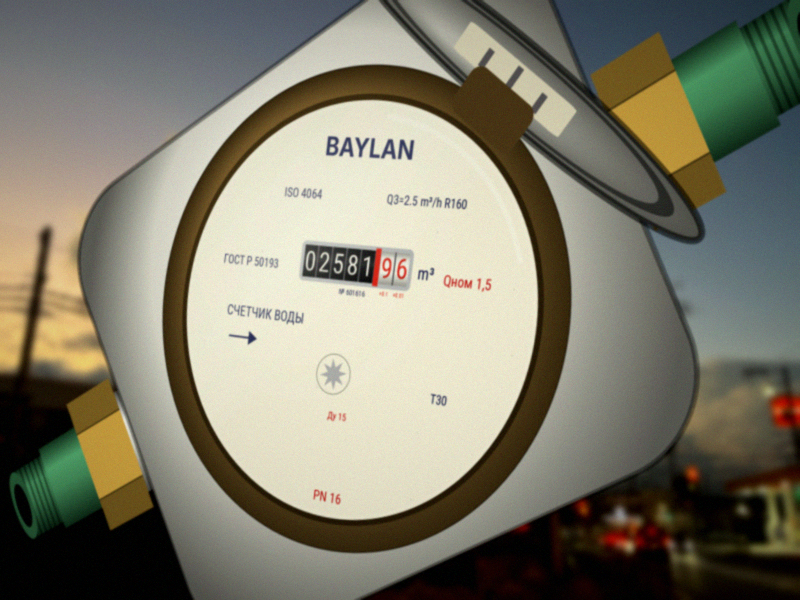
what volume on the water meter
2581.96 m³
